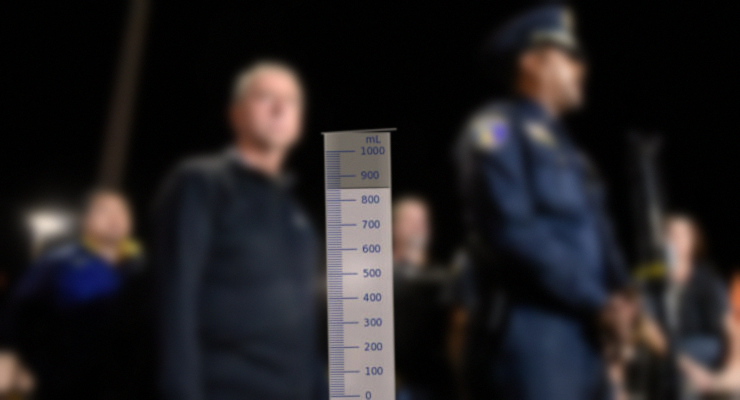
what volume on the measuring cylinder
850 mL
